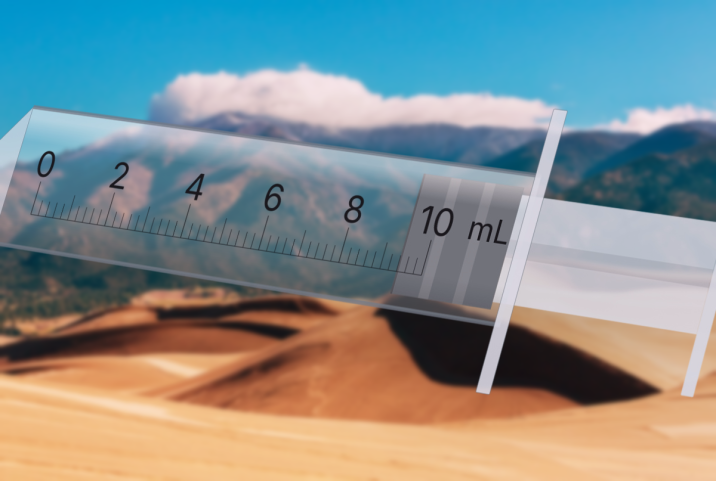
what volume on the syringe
9.4 mL
